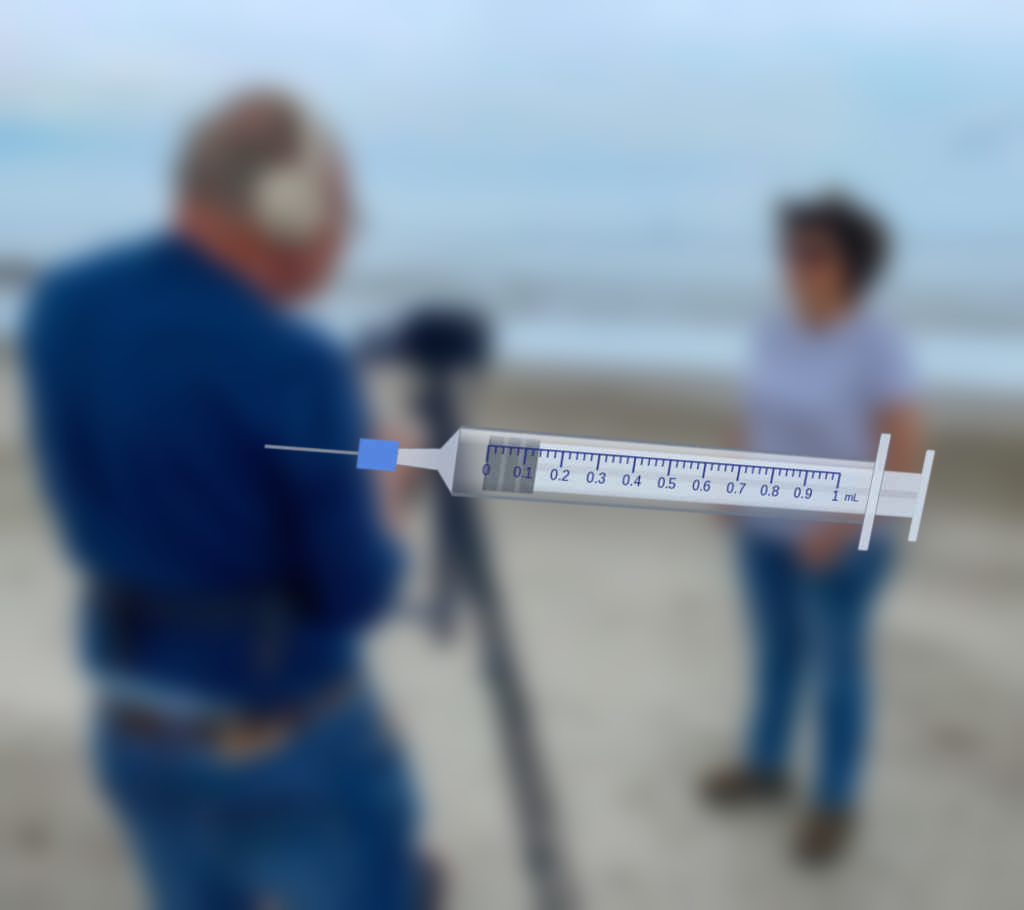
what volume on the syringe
0 mL
